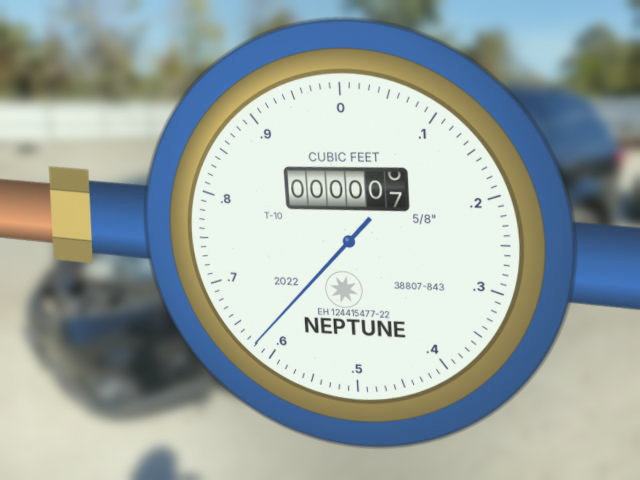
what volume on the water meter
6.62 ft³
